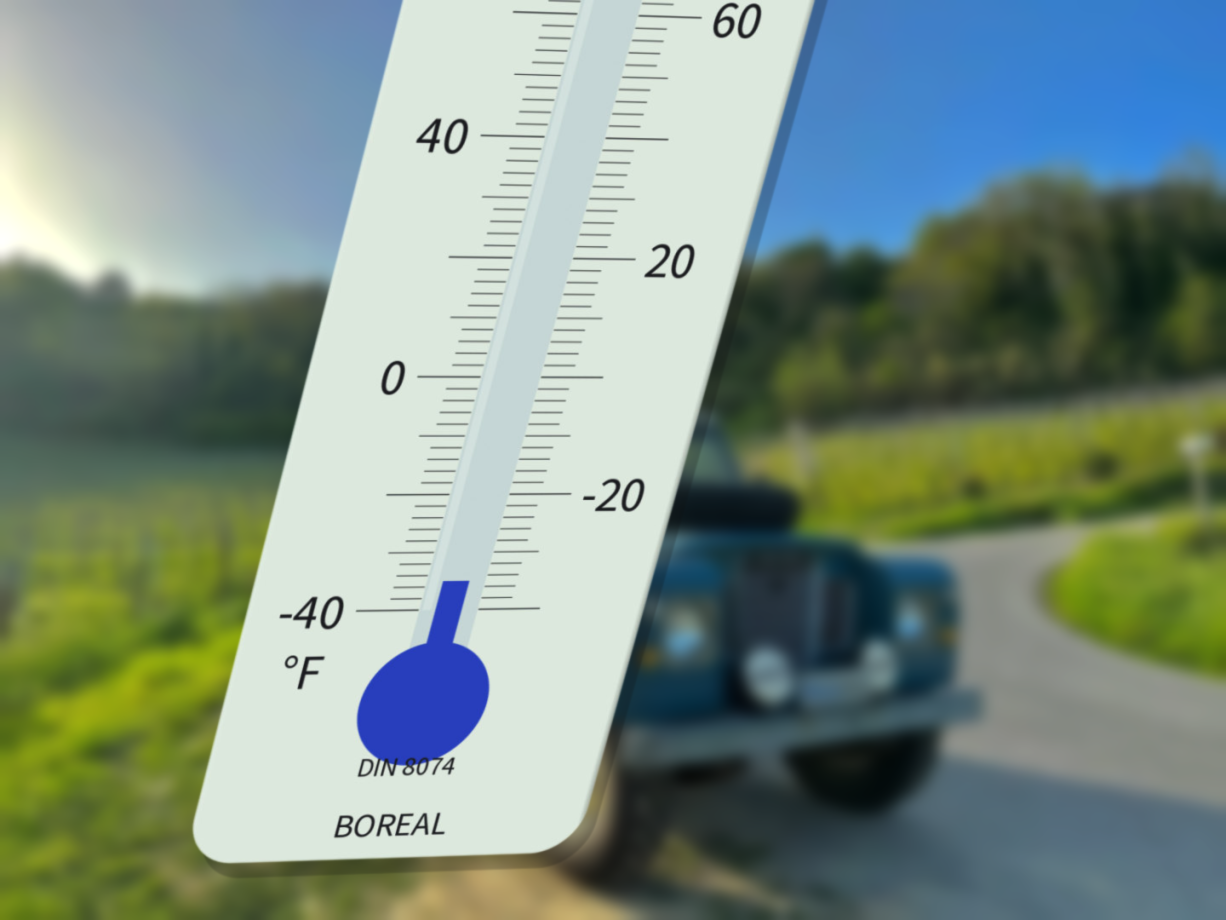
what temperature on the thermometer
-35 °F
